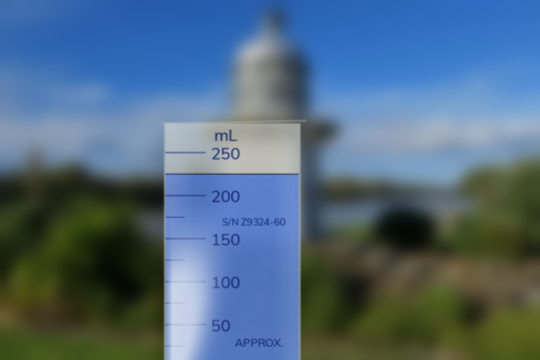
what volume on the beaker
225 mL
